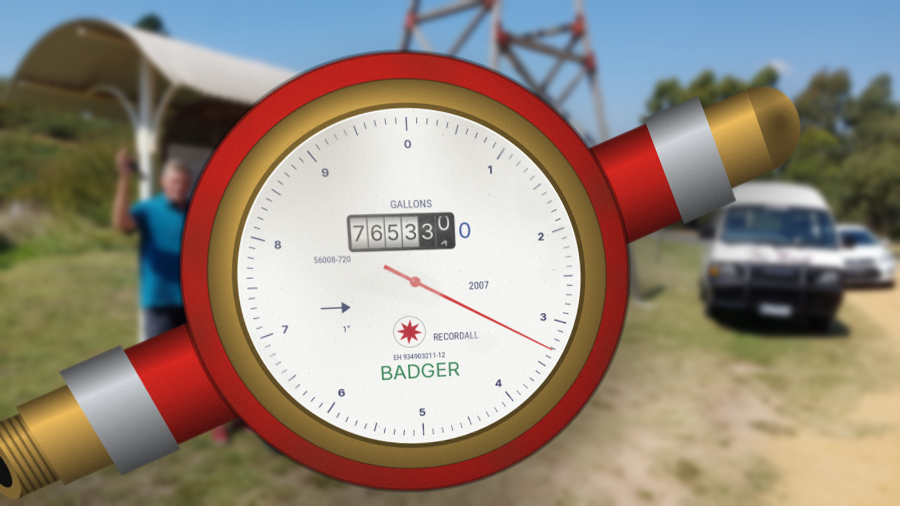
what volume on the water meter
7653303.3 gal
